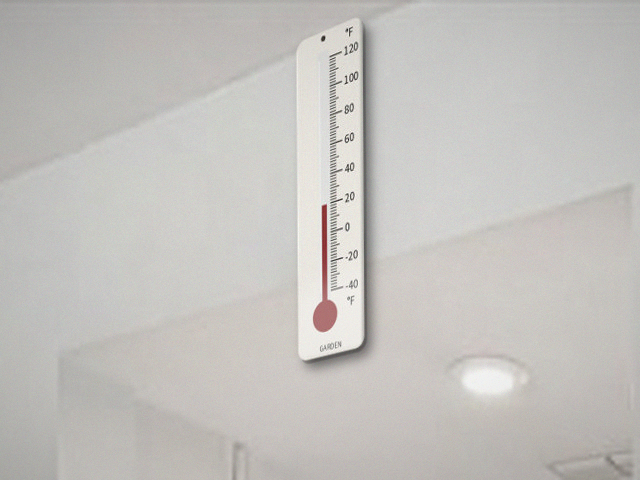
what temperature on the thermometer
20 °F
